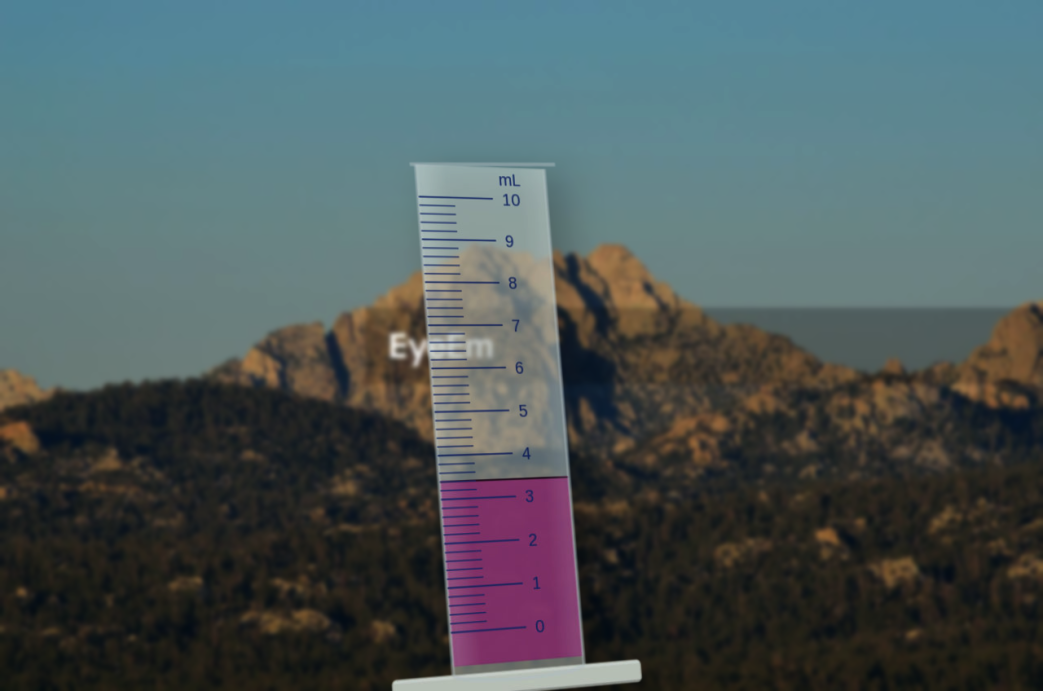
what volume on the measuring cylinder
3.4 mL
